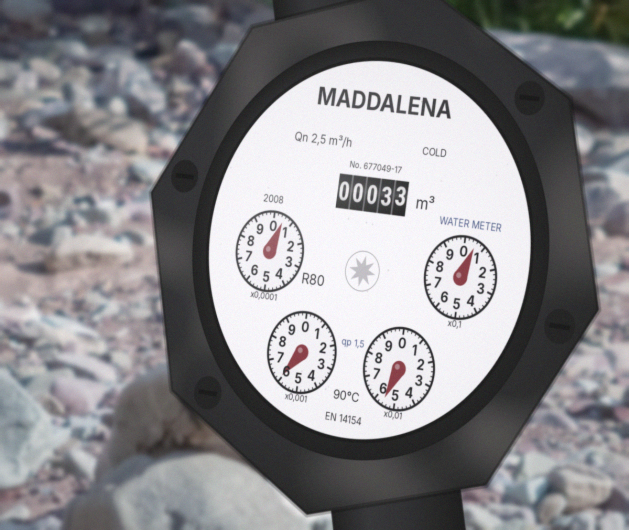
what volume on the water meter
33.0560 m³
